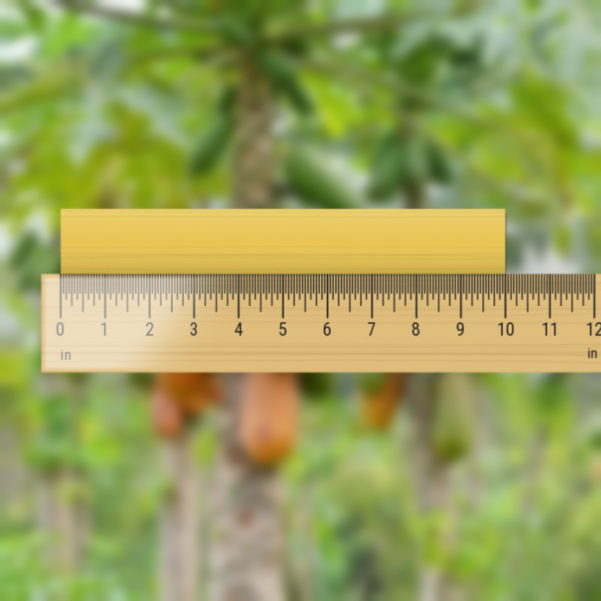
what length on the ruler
10 in
